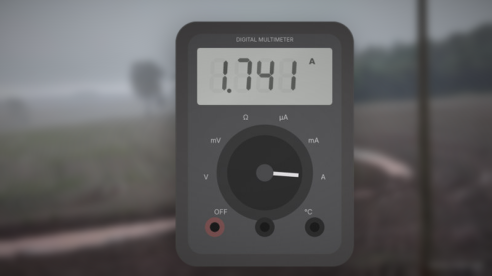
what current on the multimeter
1.741 A
